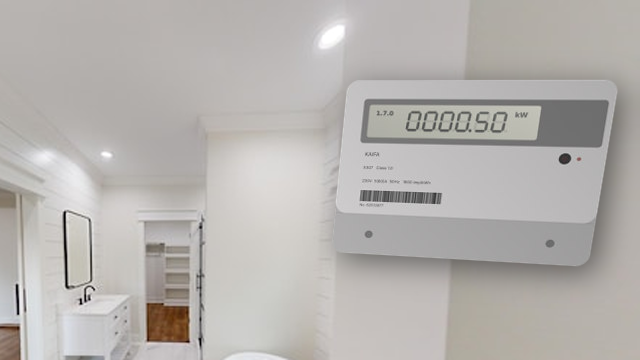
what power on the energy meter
0.50 kW
